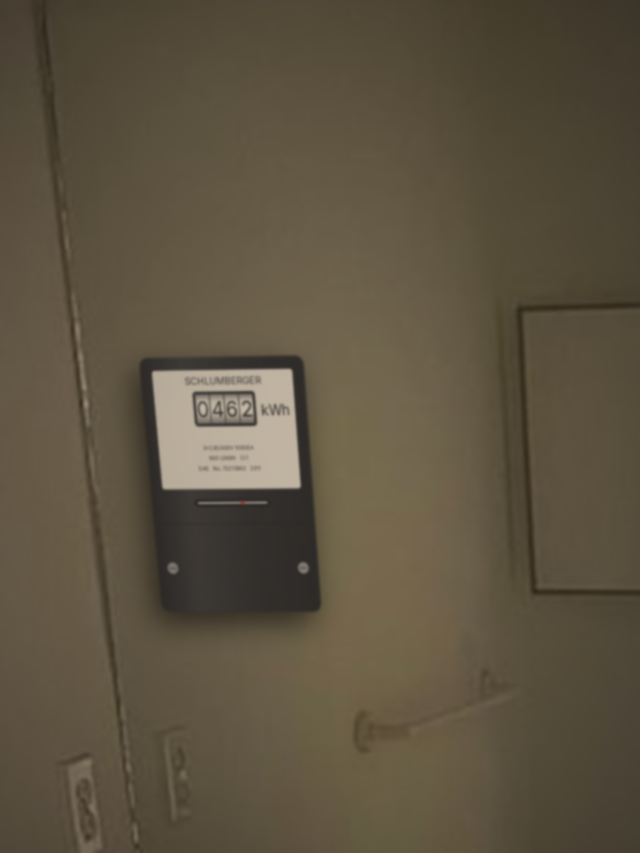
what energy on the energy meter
462 kWh
